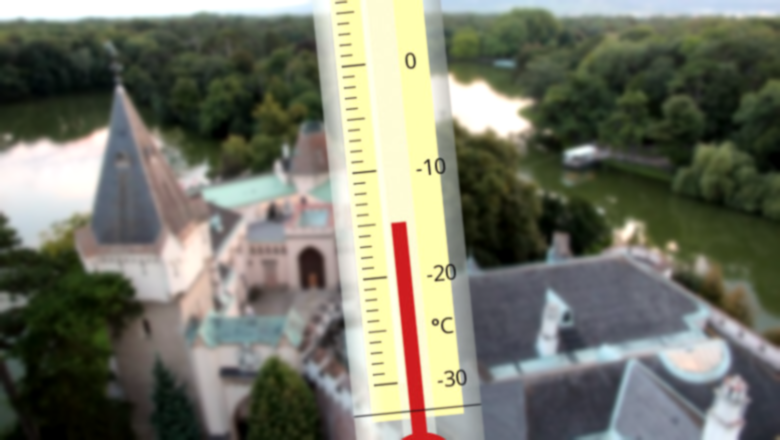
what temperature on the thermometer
-15 °C
